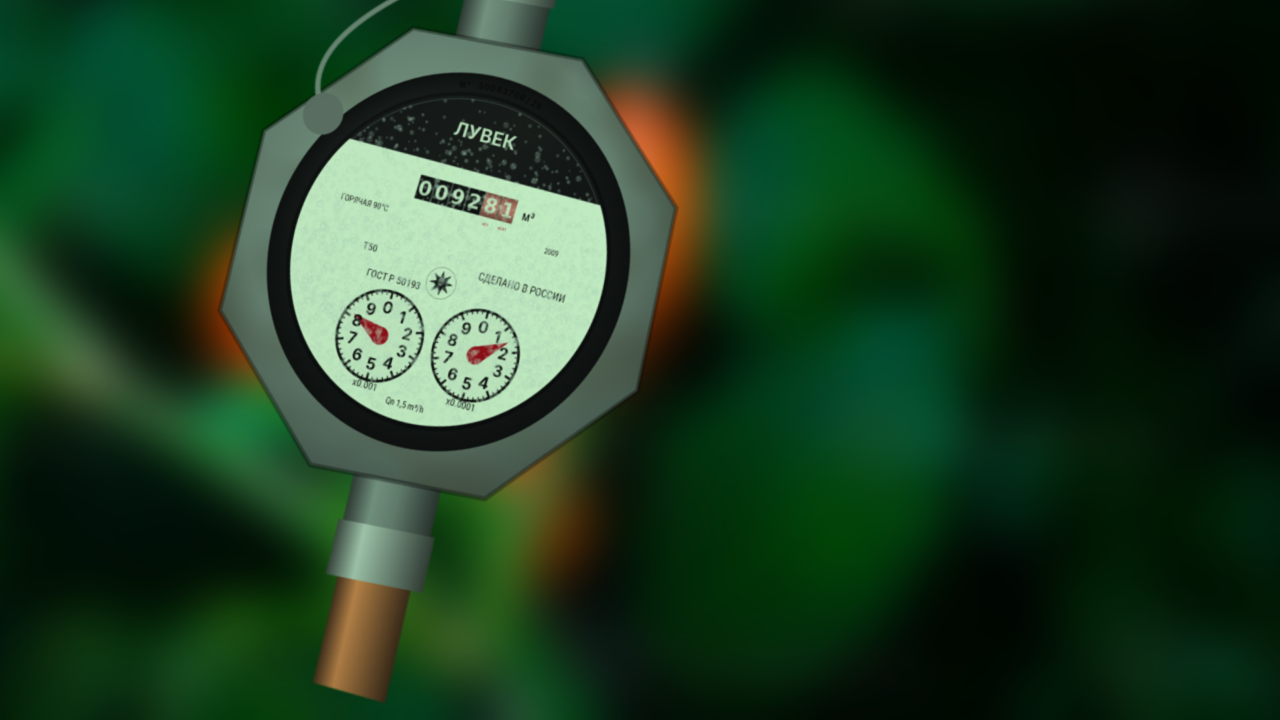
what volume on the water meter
92.8181 m³
